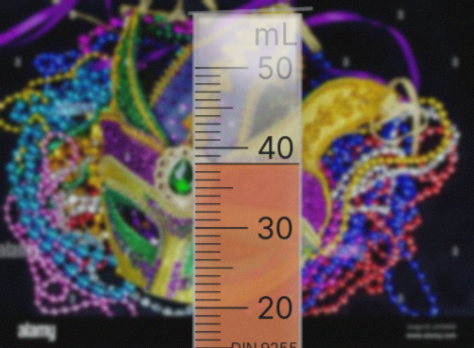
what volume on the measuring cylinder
38 mL
